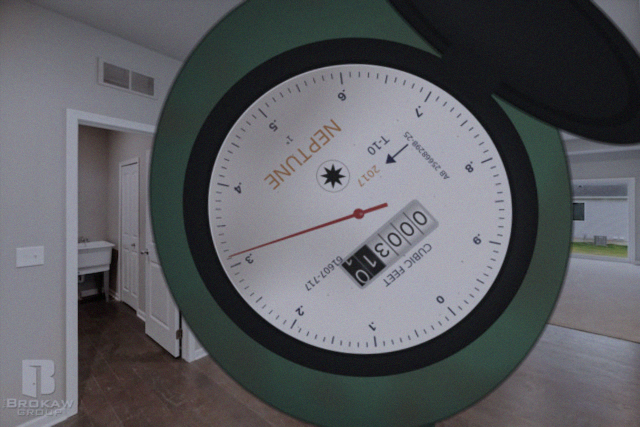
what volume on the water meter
310.31 ft³
